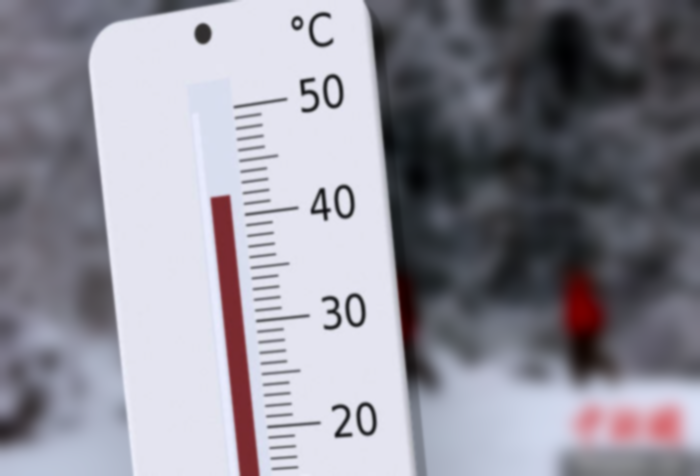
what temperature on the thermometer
42 °C
